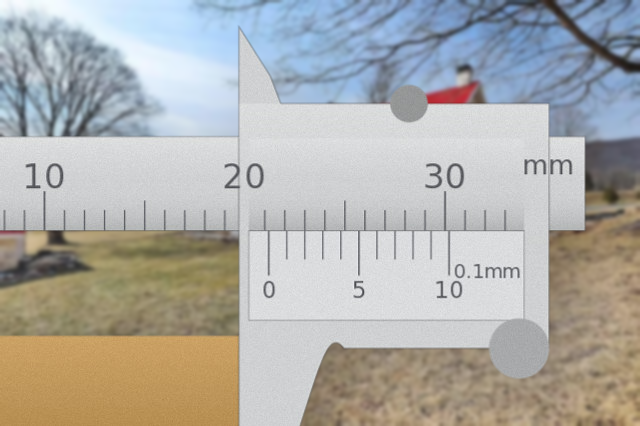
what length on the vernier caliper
21.2 mm
